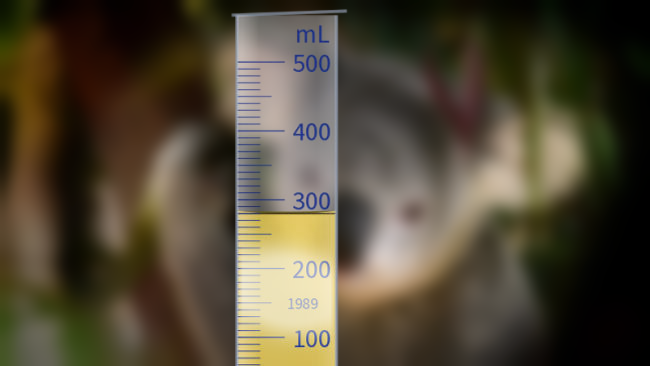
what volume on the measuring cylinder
280 mL
